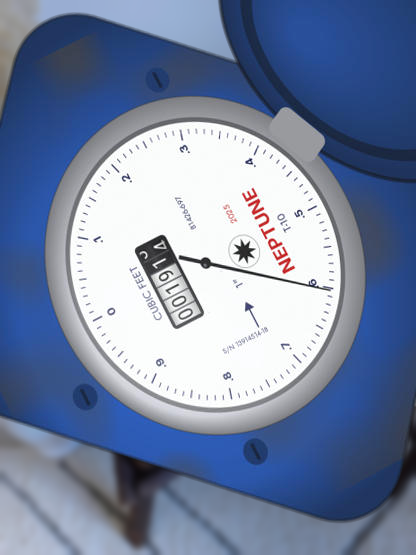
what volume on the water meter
1913.60 ft³
